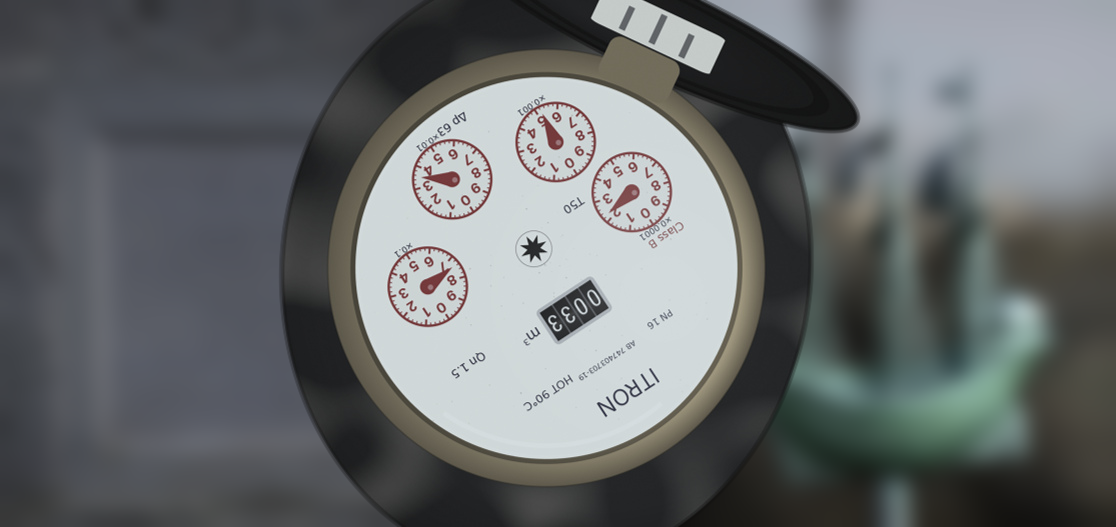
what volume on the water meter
33.7352 m³
